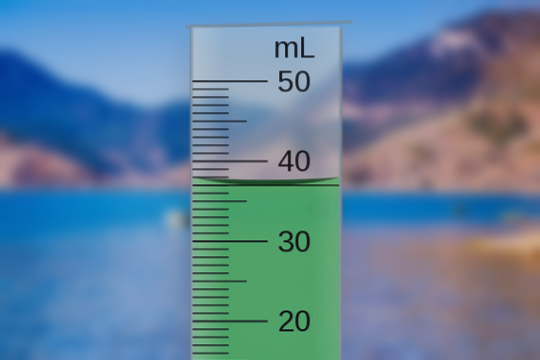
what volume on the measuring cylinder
37 mL
